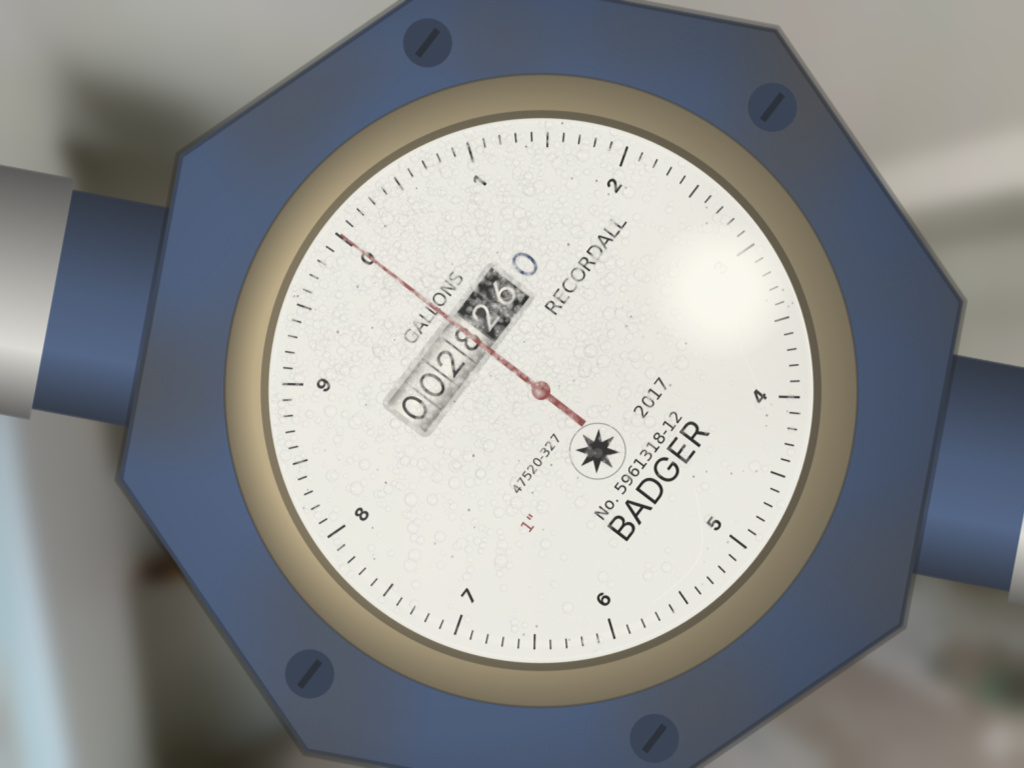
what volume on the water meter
28260.0 gal
